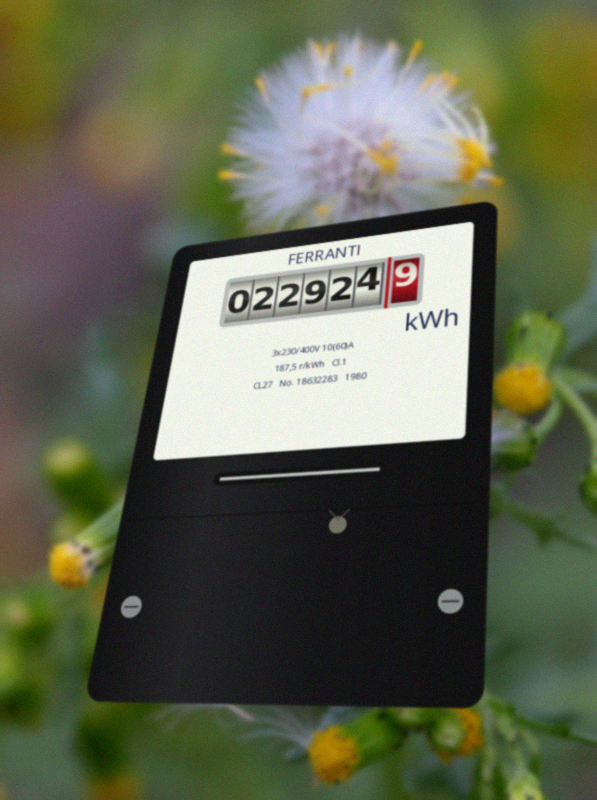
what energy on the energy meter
22924.9 kWh
